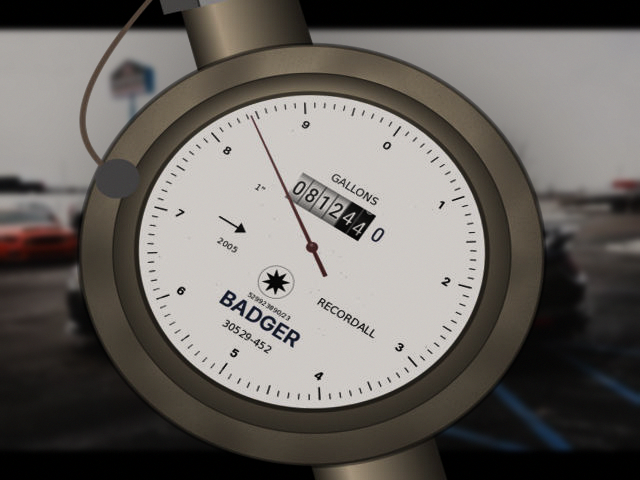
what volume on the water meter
812438.4 gal
